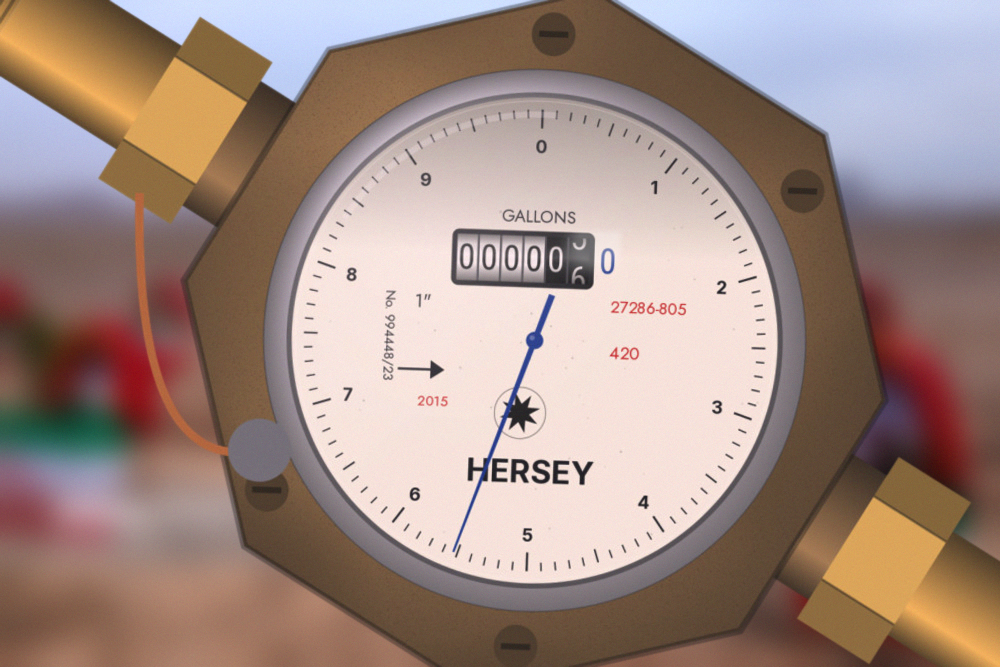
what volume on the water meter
55.5 gal
